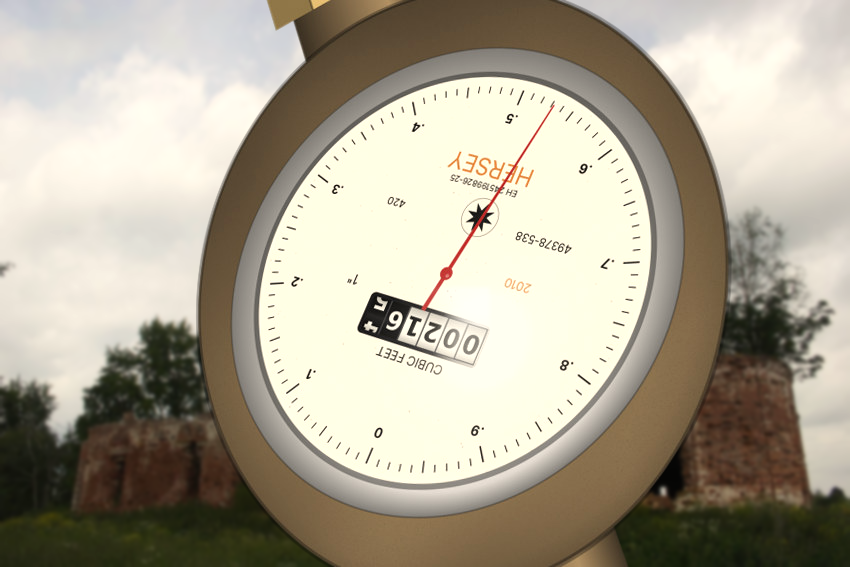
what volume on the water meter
2164.53 ft³
